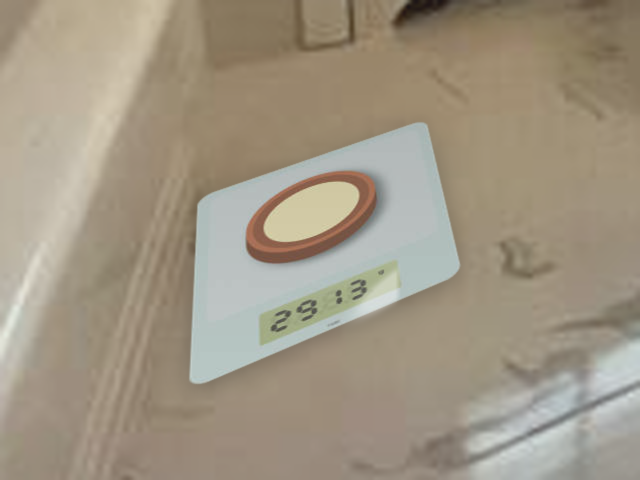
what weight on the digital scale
2913 g
